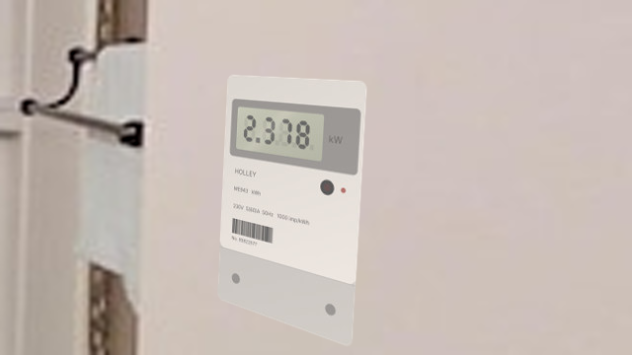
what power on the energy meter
2.378 kW
